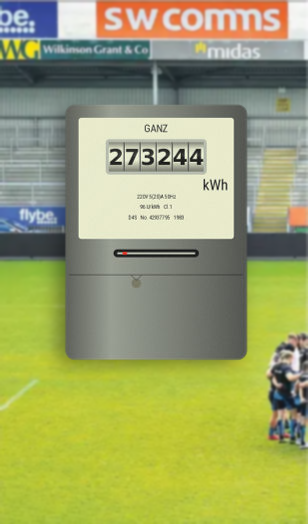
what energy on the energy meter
273244 kWh
